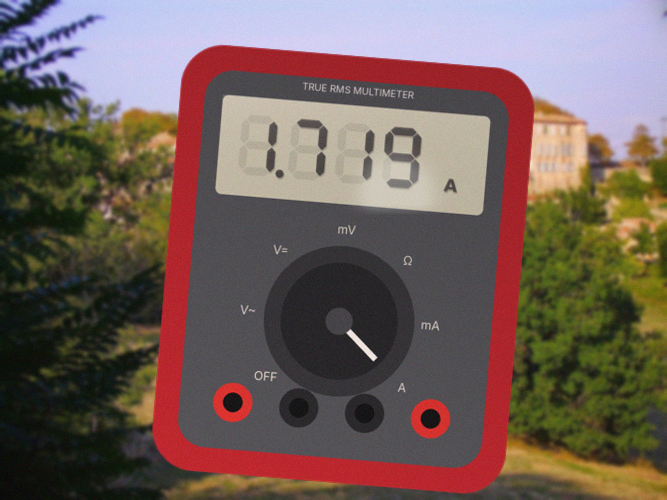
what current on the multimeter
1.719 A
